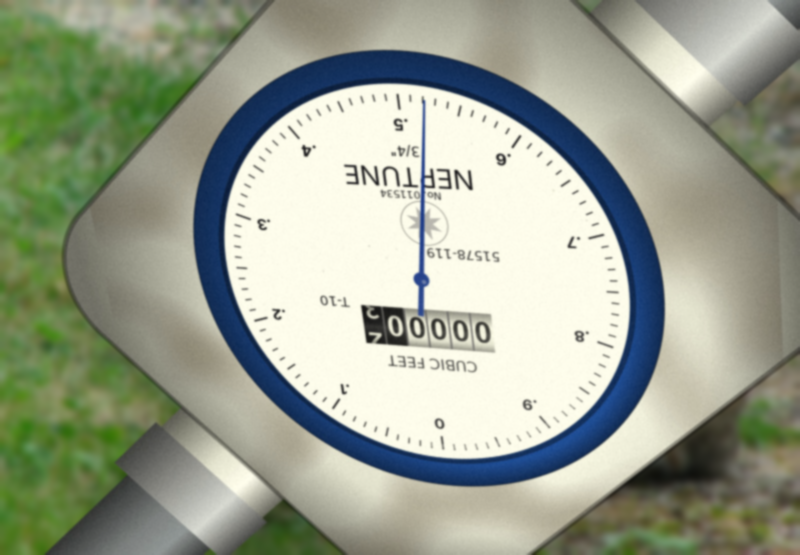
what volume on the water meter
2.52 ft³
